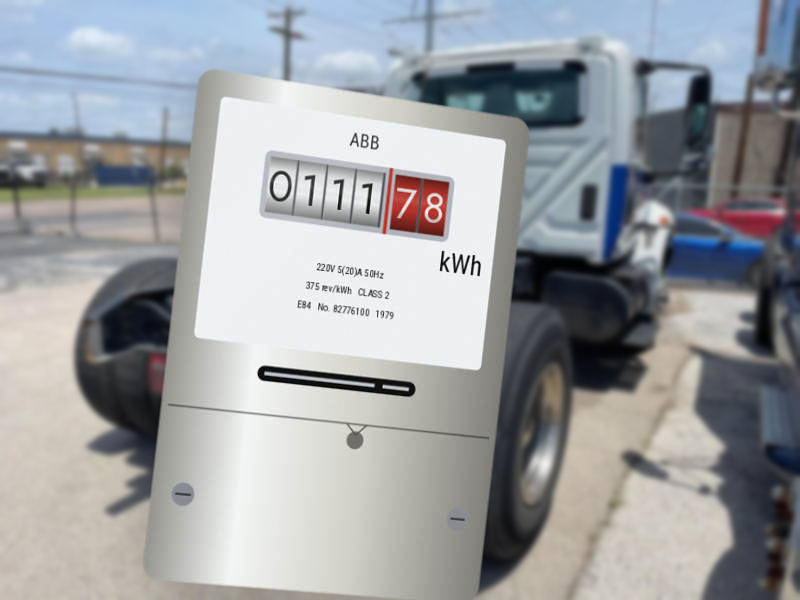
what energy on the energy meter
111.78 kWh
